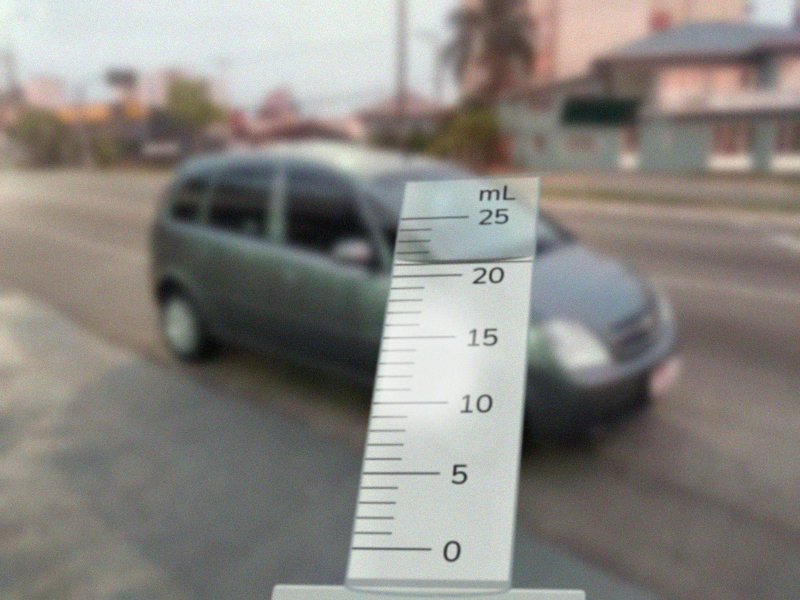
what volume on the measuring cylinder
21 mL
